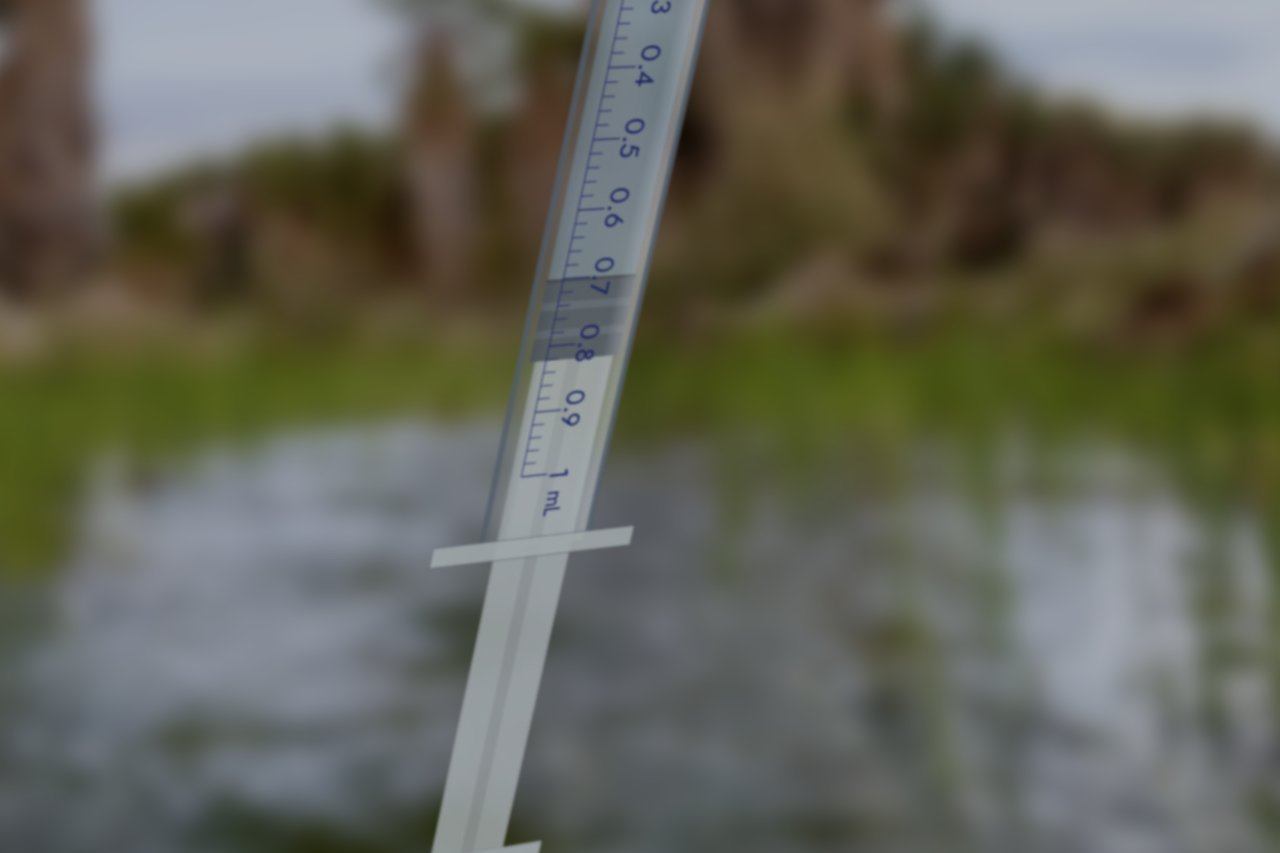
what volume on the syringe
0.7 mL
